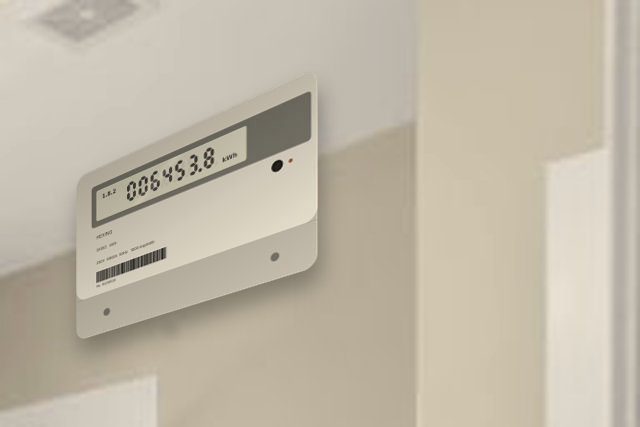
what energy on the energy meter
6453.8 kWh
